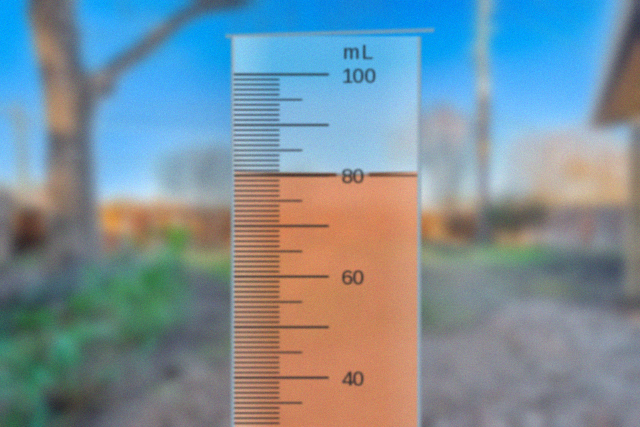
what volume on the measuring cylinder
80 mL
